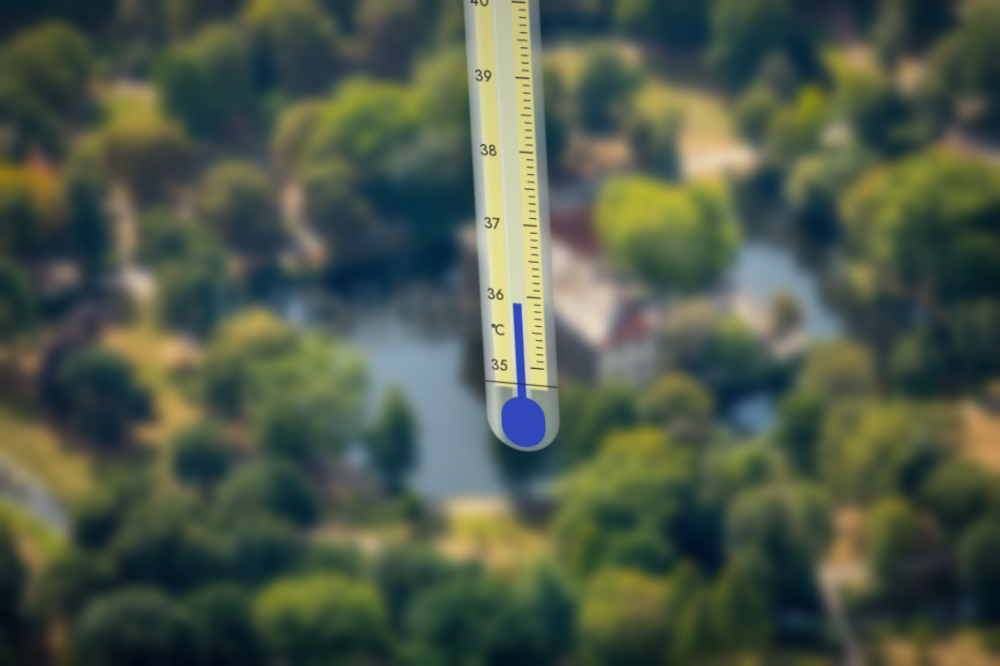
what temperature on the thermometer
35.9 °C
